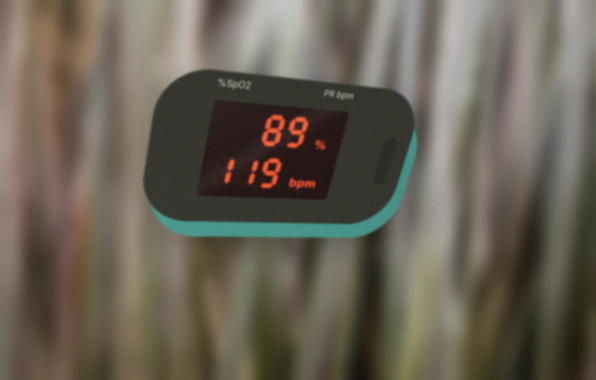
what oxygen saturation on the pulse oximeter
89 %
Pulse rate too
119 bpm
